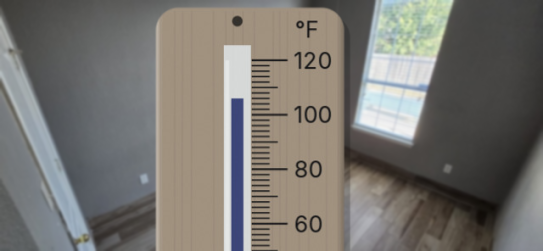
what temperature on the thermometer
106 °F
